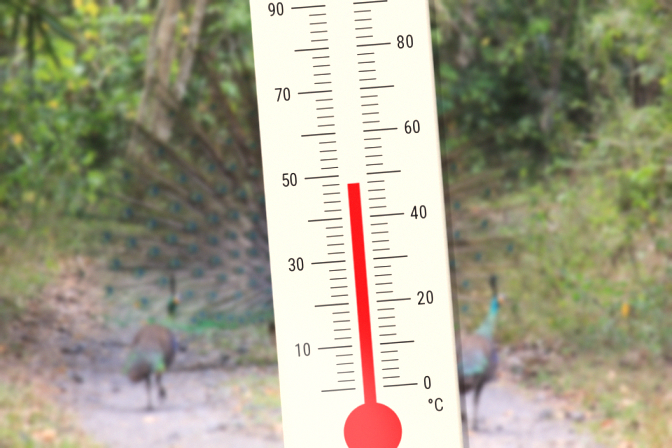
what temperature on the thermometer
48 °C
